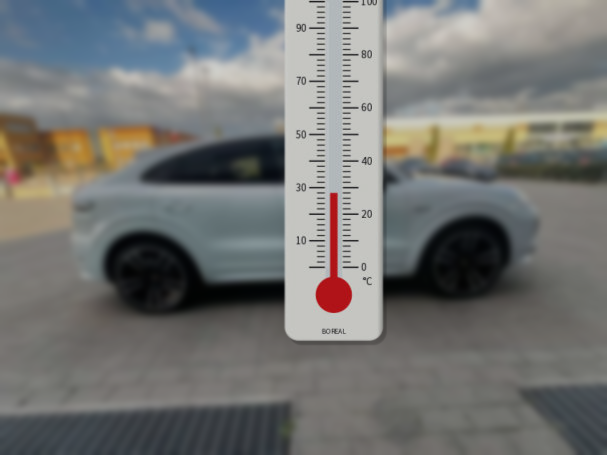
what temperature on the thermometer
28 °C
